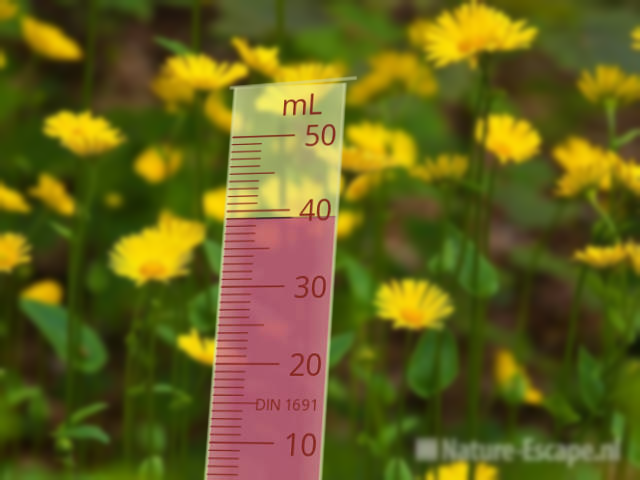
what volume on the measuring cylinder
39 mL
